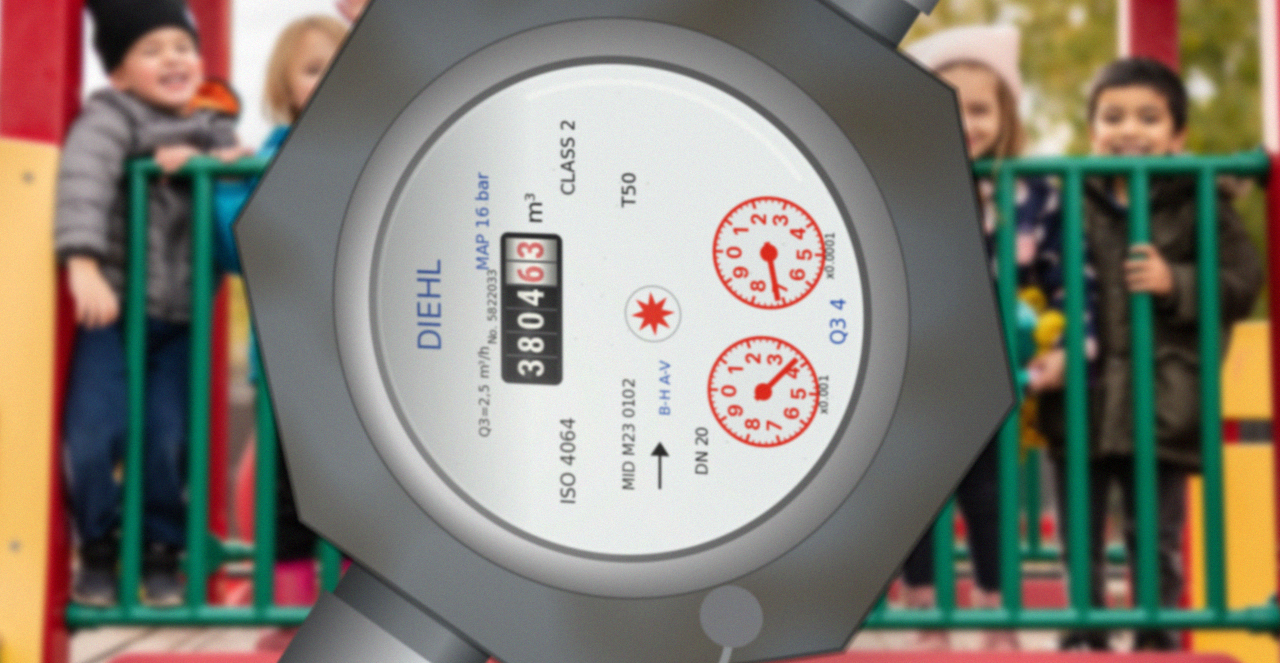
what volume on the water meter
3804.6337 m³
